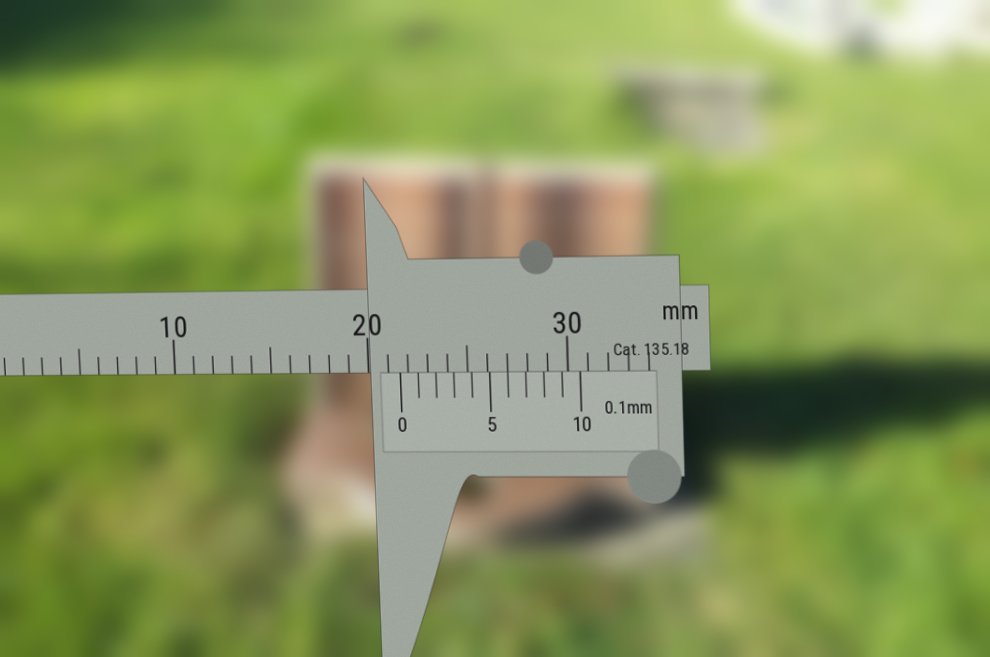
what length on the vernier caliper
21.6 mm
